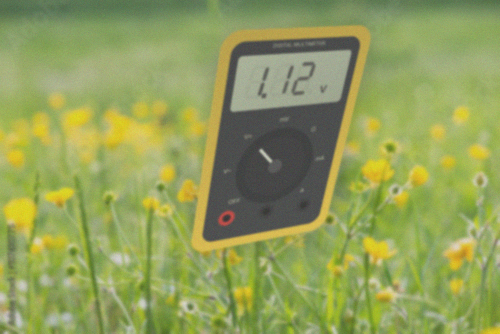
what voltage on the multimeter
1.12 V
